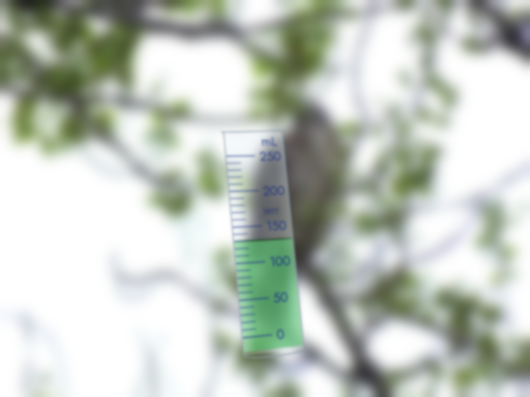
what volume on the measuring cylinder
130 mL
